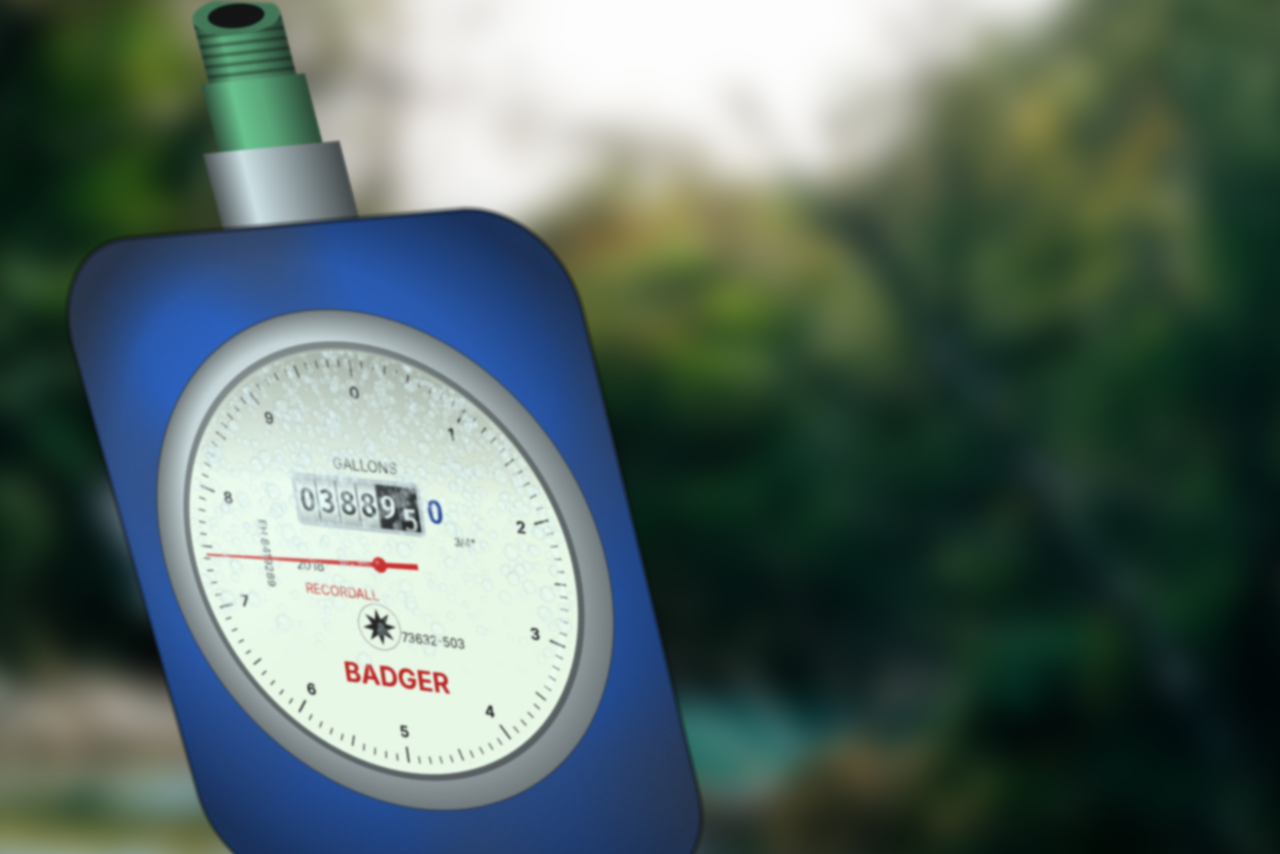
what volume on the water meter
388947.4 gal
